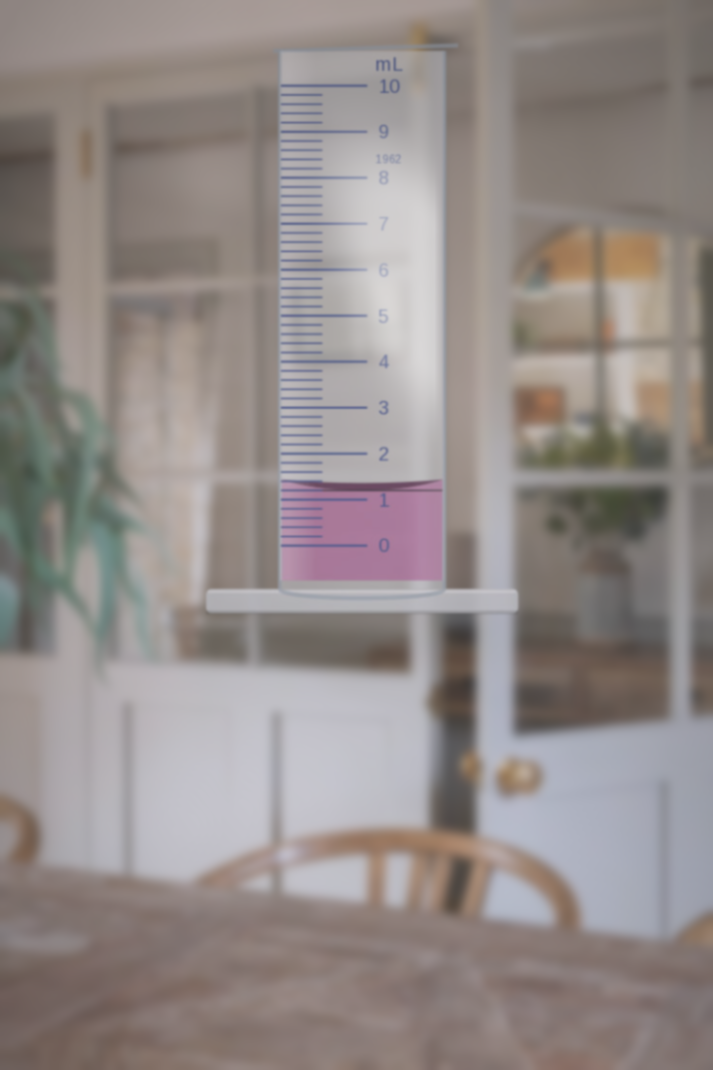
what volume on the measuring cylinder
1.2 mL
